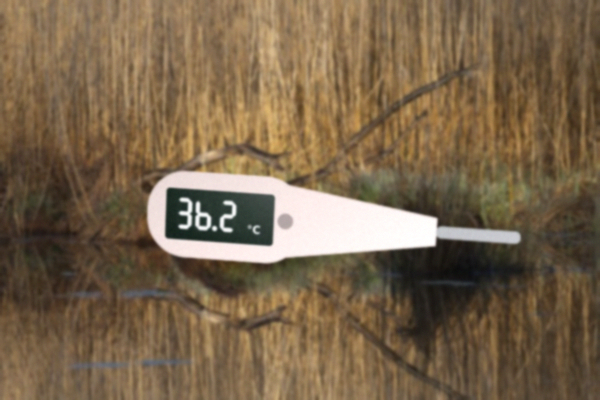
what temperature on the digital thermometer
36.2 °C
